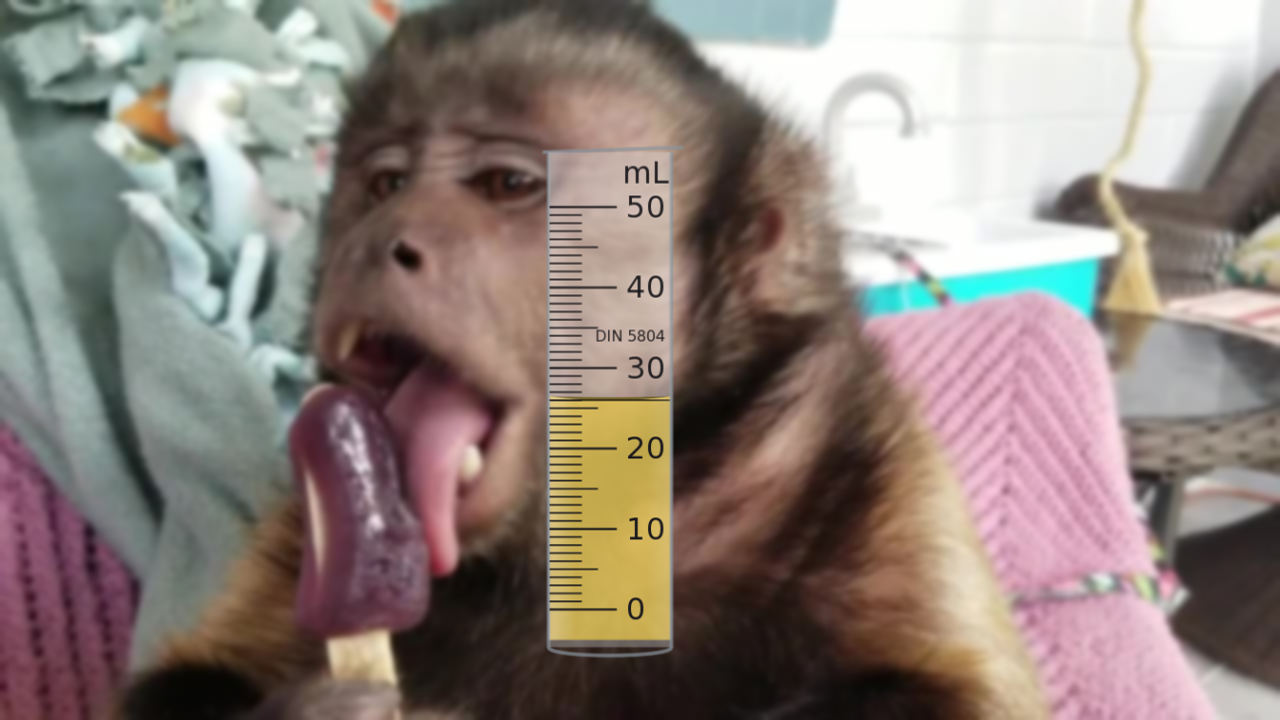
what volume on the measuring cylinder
26 mL
